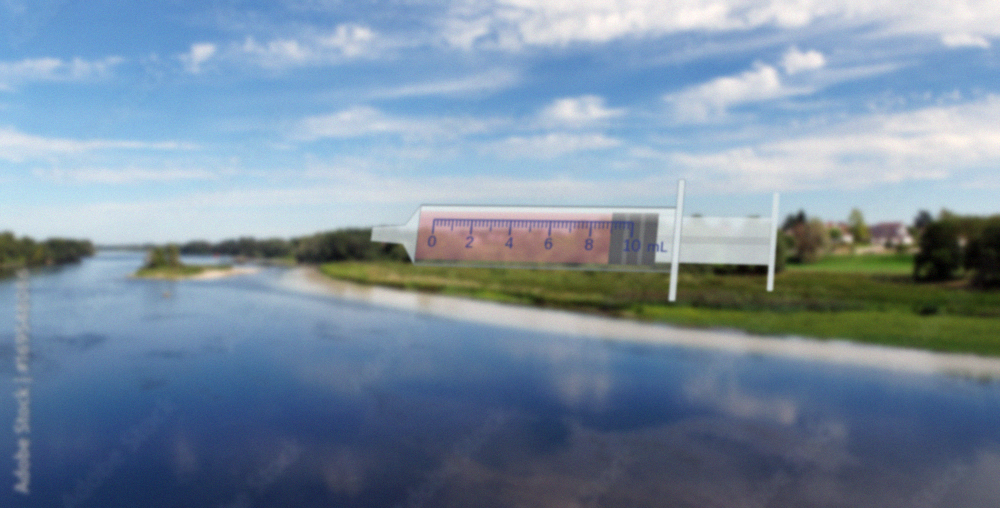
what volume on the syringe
9 mL
